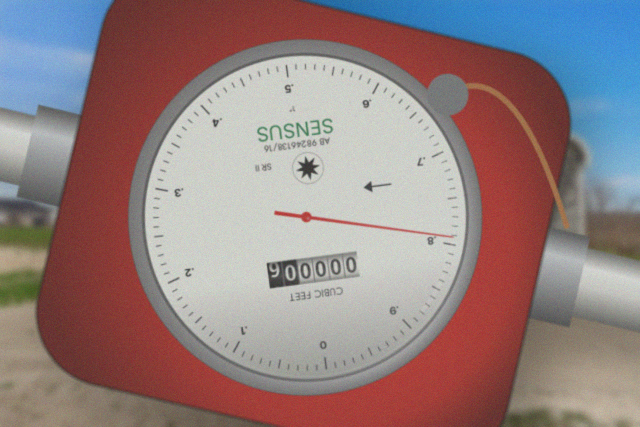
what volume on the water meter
5.79 ft³
